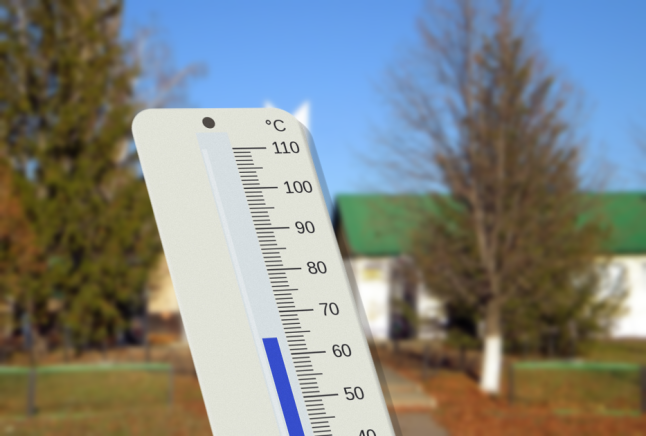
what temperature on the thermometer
64 °C
